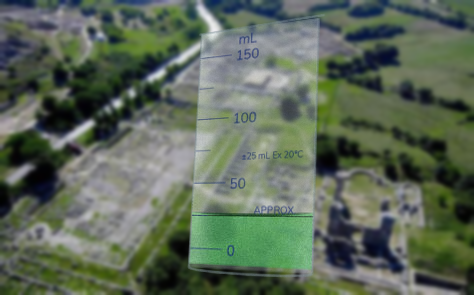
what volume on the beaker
25 mL
